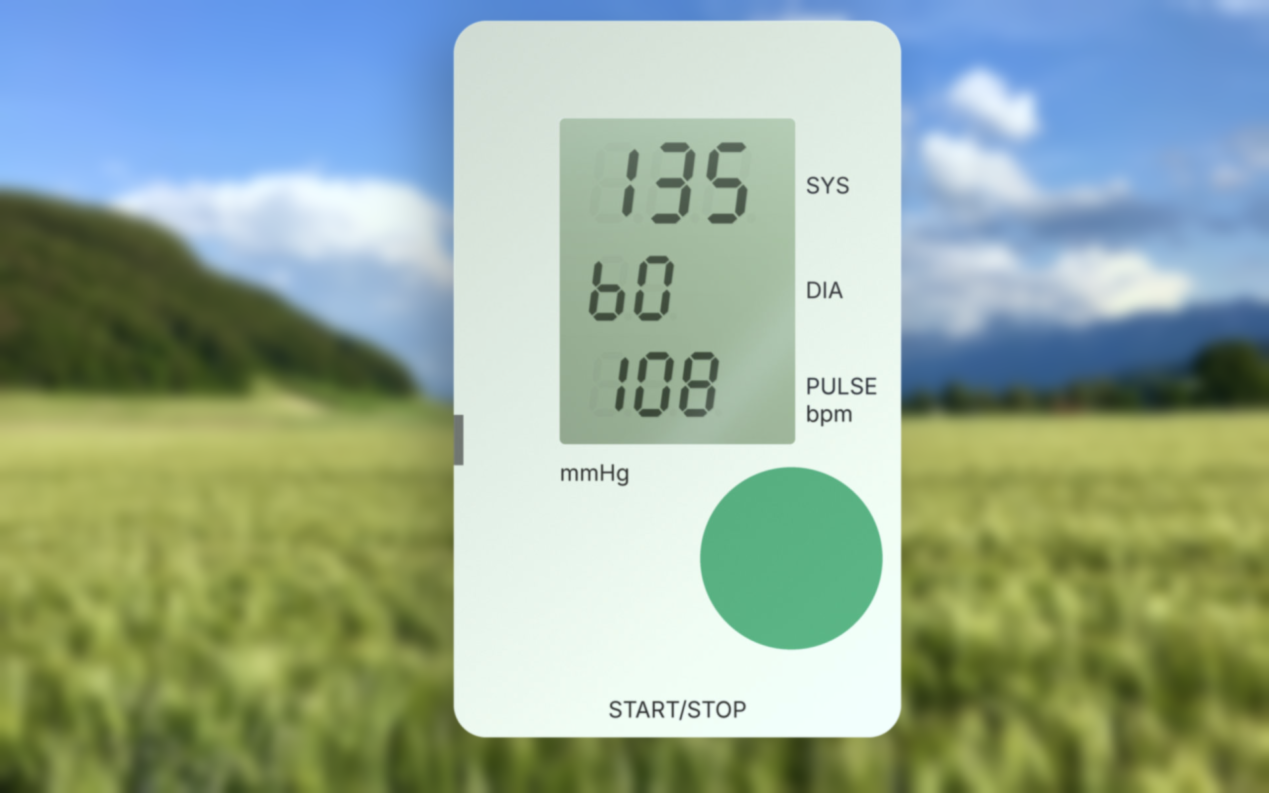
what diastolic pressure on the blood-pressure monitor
60 mmHg
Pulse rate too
108 bpm
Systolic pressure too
135 mmHg
